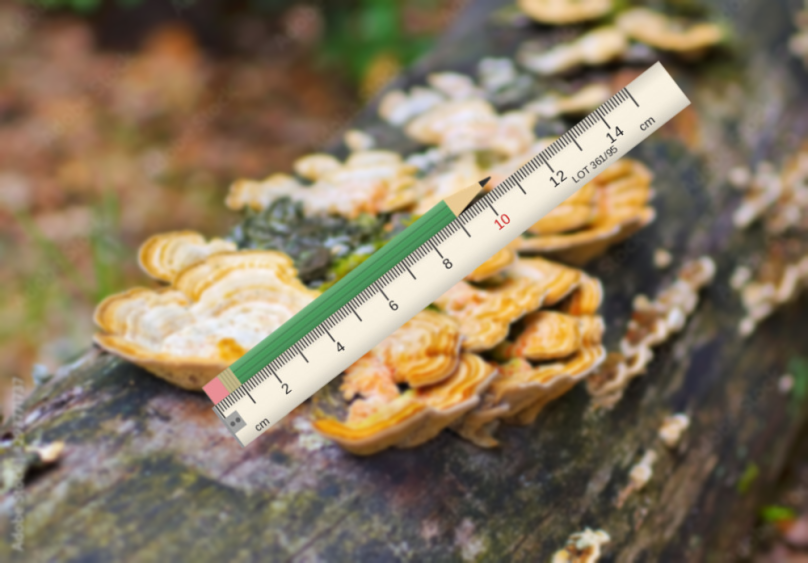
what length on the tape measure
10.5 cm
